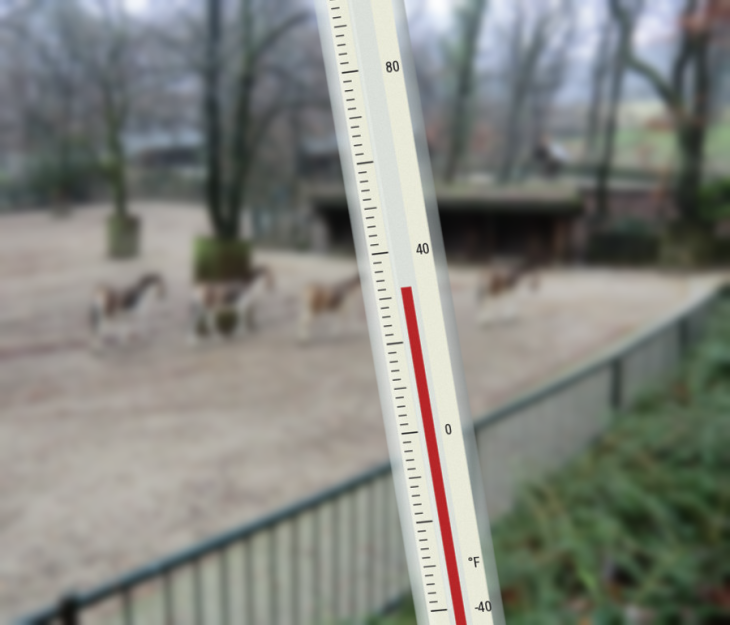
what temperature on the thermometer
32 °F
